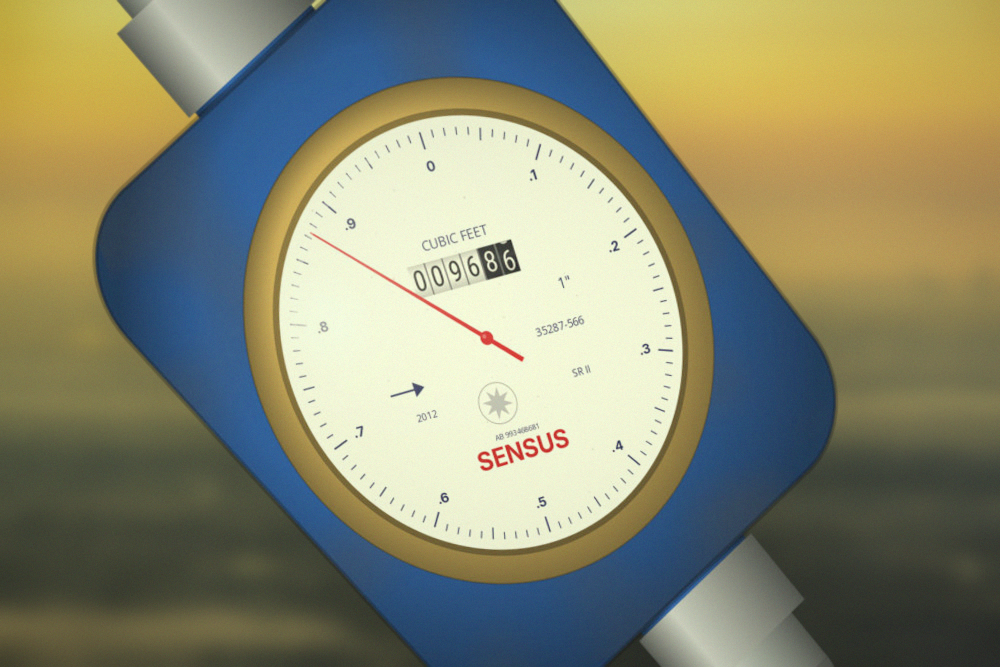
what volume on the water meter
9685.87 ft³
